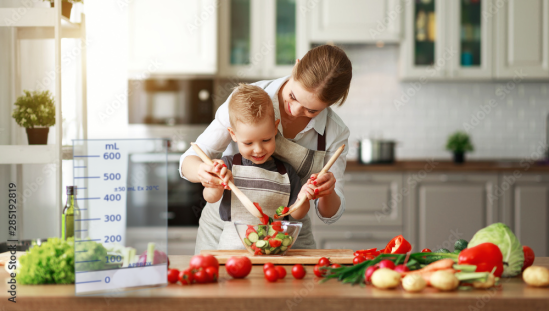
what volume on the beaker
50 mL
